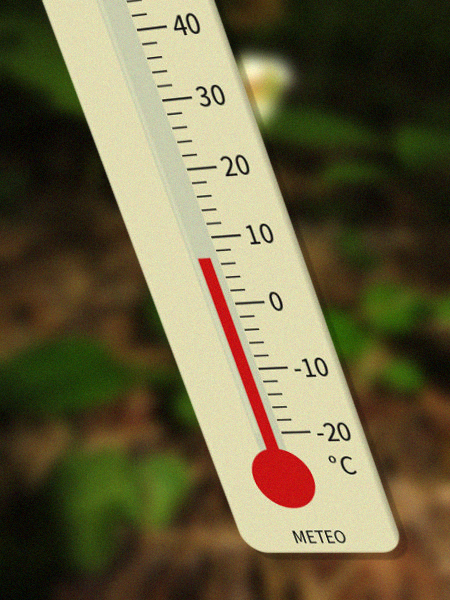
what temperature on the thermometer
7 °C
